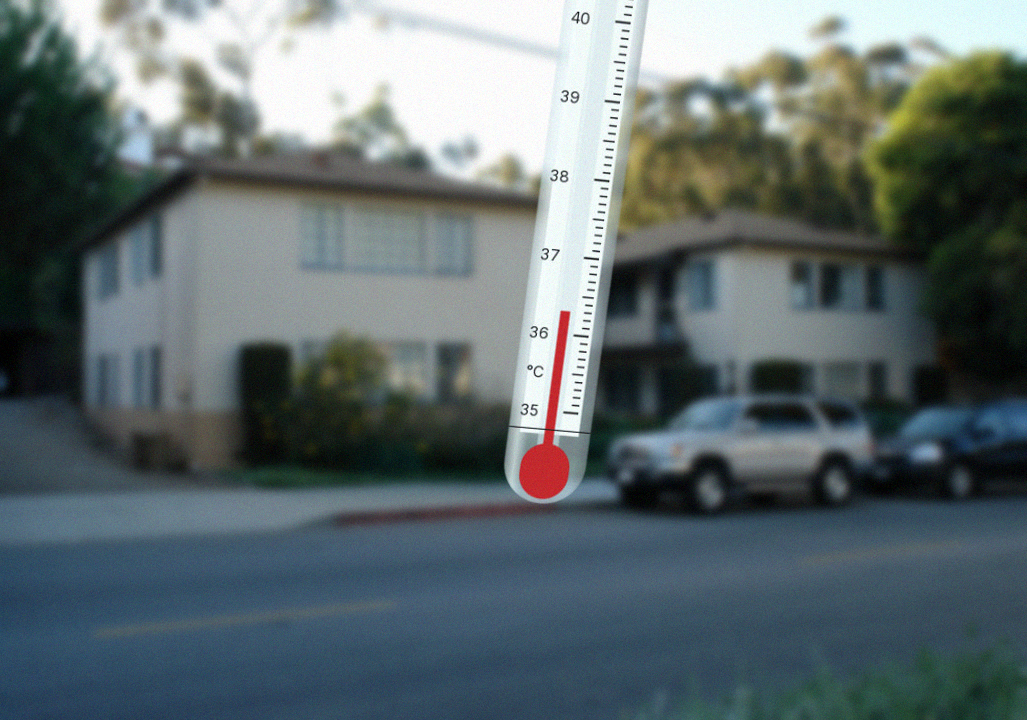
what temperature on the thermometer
36.3 °C
